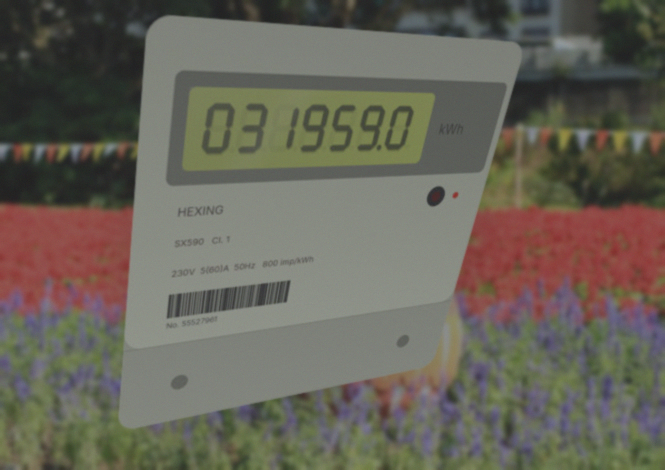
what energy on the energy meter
31959.0 kWh
